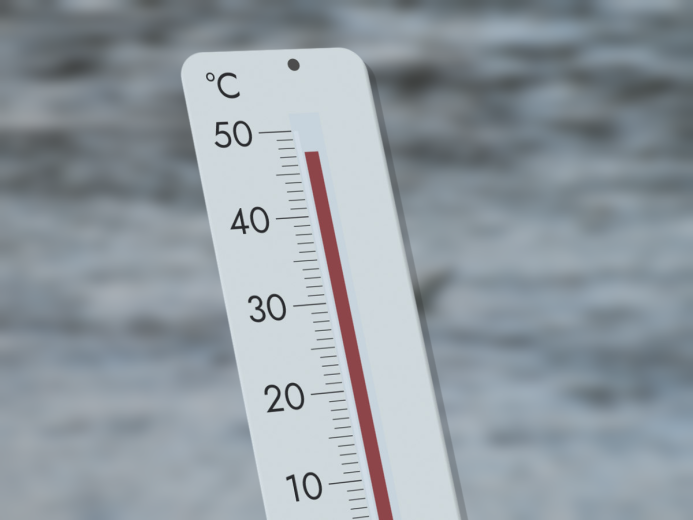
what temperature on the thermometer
47.5 °C
